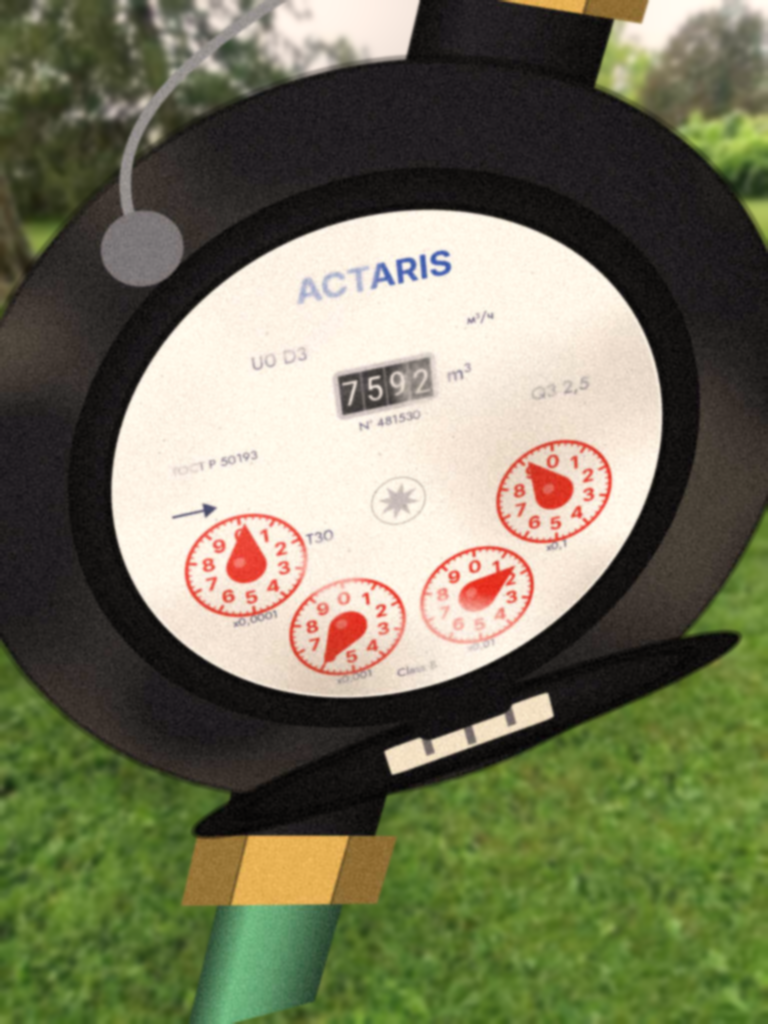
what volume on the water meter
7591.9160 m³
